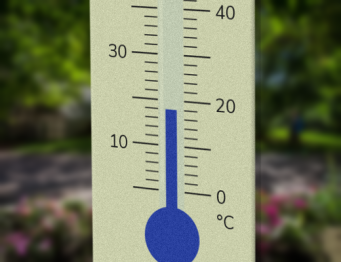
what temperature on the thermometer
18 °C
